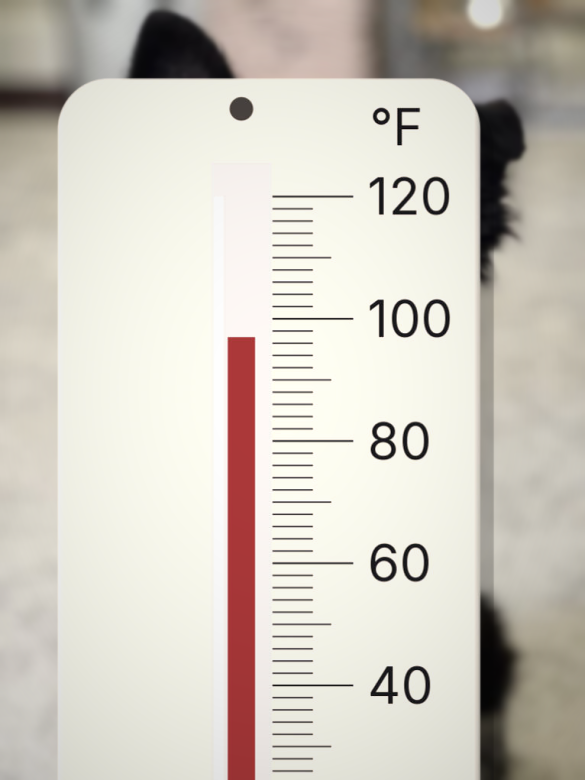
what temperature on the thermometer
97 °F
